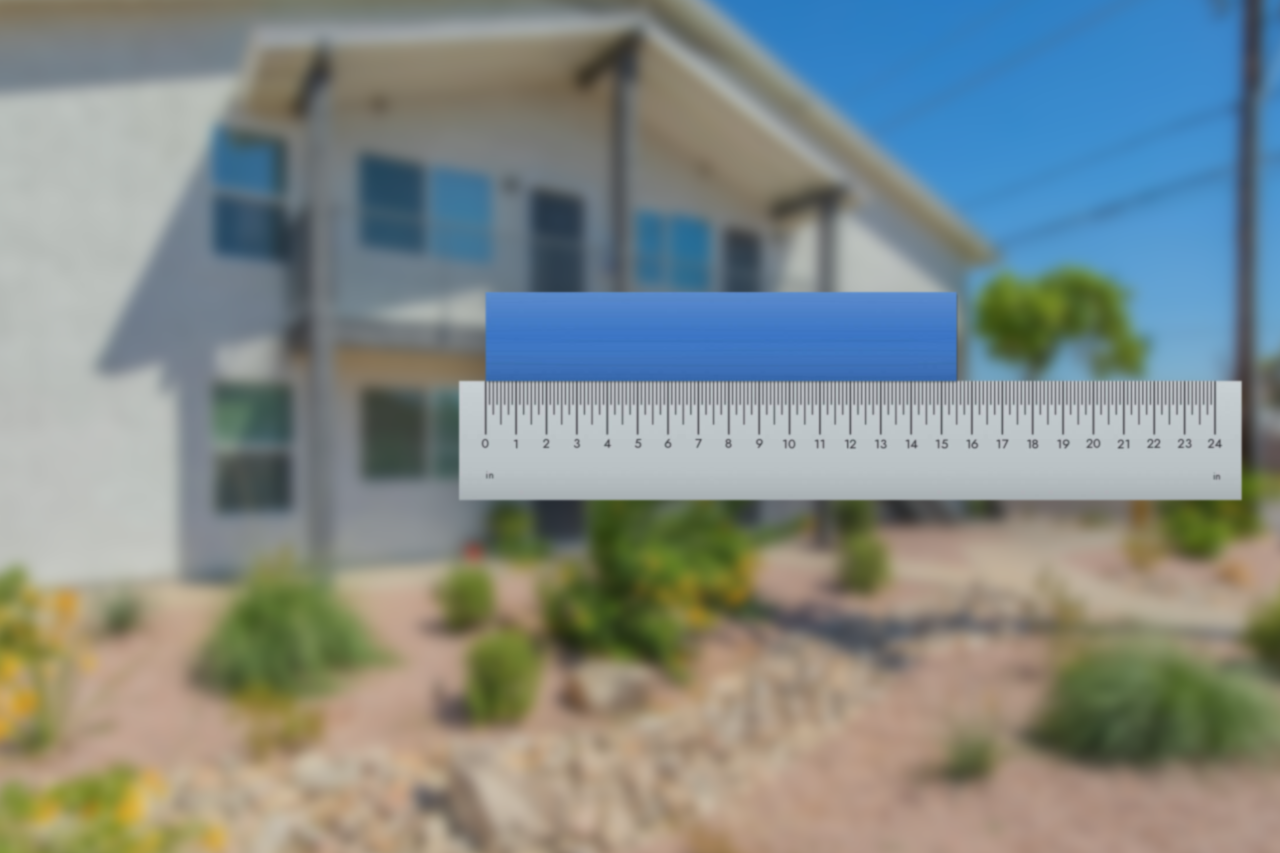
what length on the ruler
15.5 in
